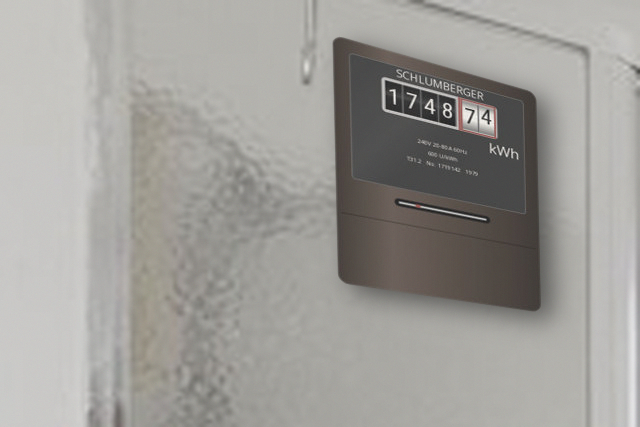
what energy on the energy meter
1748.74 kWh
